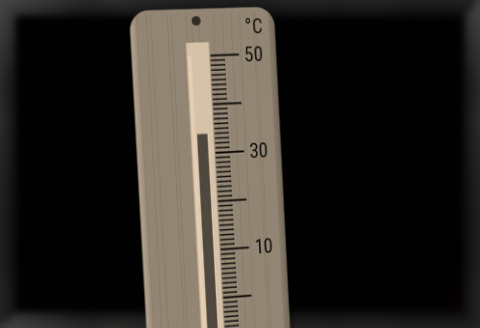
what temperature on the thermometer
34 °C
